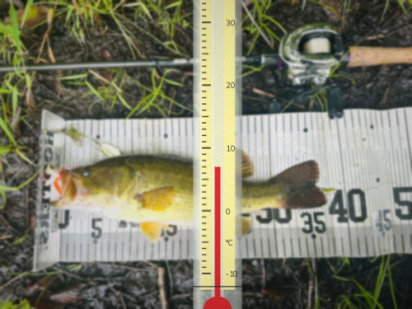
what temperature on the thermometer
7 °C
